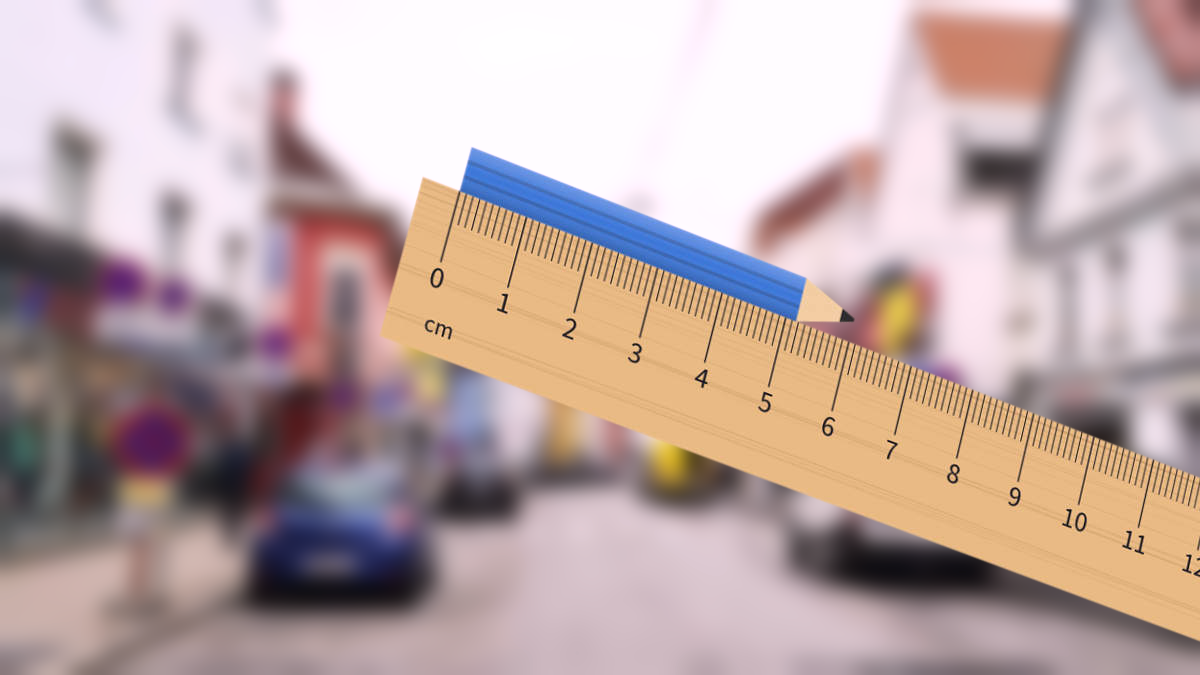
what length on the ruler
6 cm
